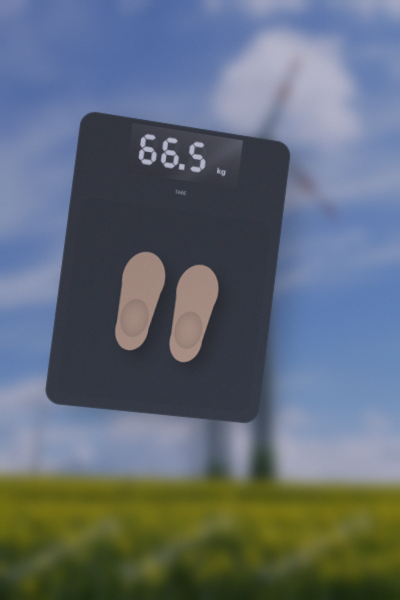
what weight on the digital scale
66.5 kg
